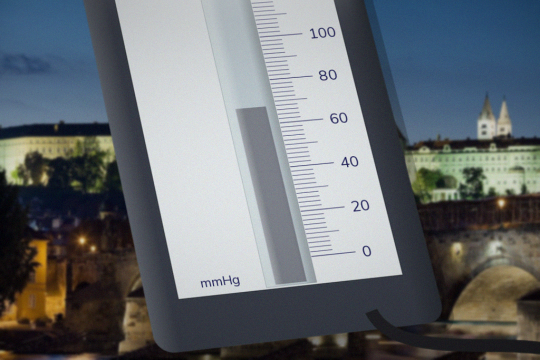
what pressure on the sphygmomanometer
68 mmHg
